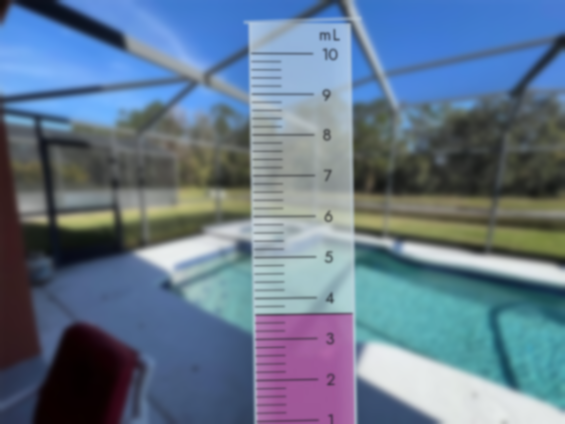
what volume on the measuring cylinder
3.6 mL
